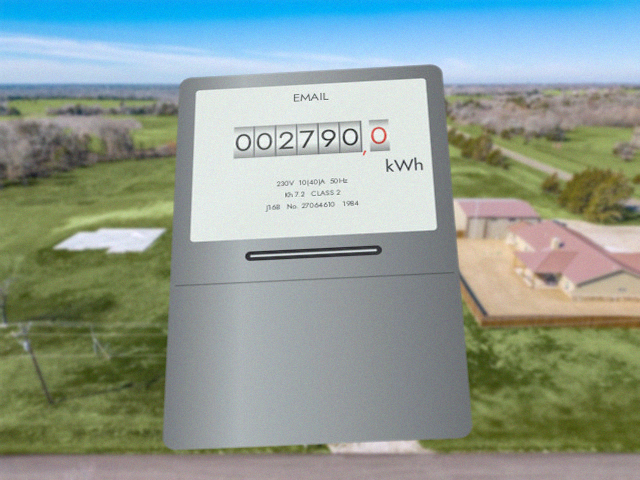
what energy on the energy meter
2790.0 kWh
